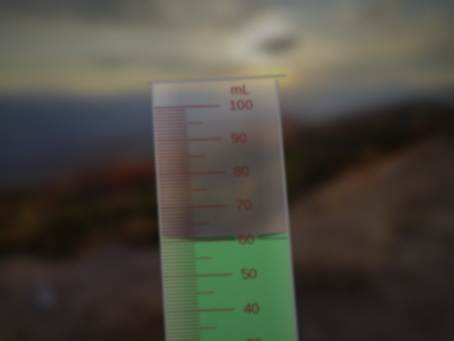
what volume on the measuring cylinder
60 mL
